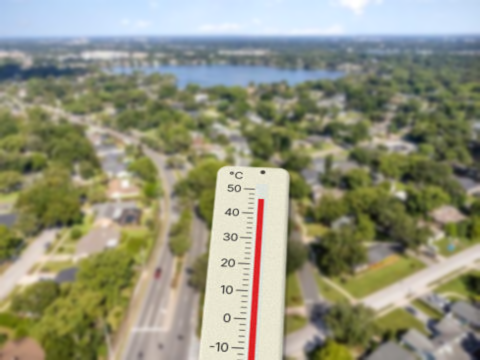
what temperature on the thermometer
46 °C
